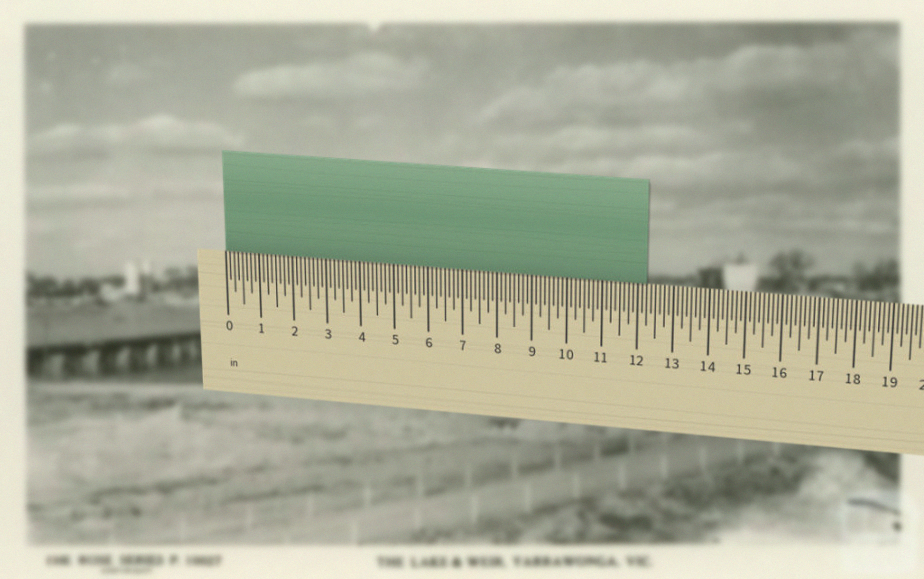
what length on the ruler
12.25 in
